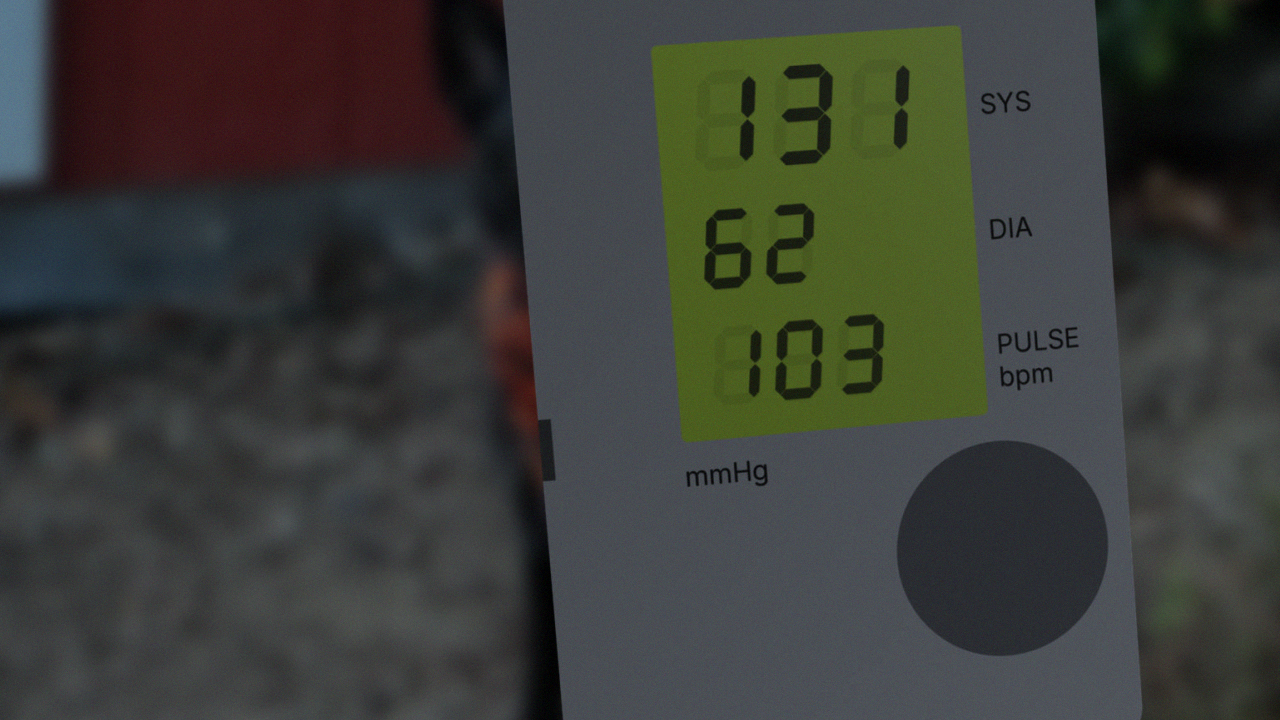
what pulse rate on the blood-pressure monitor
103 bpm
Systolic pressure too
131 mmHg
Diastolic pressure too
62 mmHg
